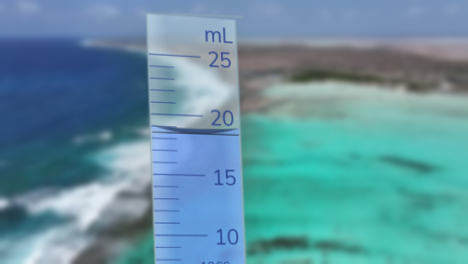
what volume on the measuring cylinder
18.5 mL
